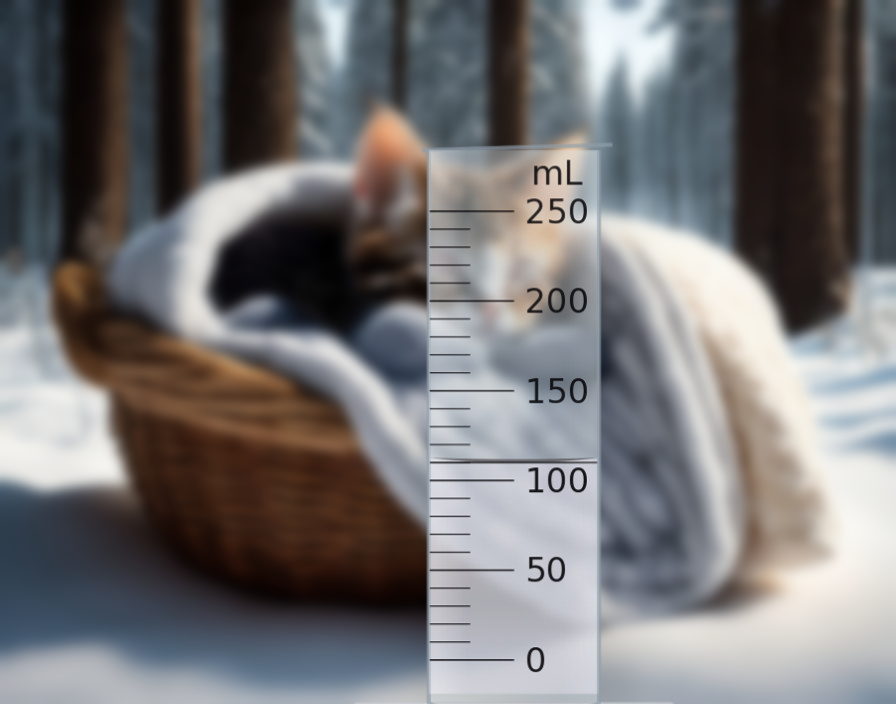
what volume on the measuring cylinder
110 mL
